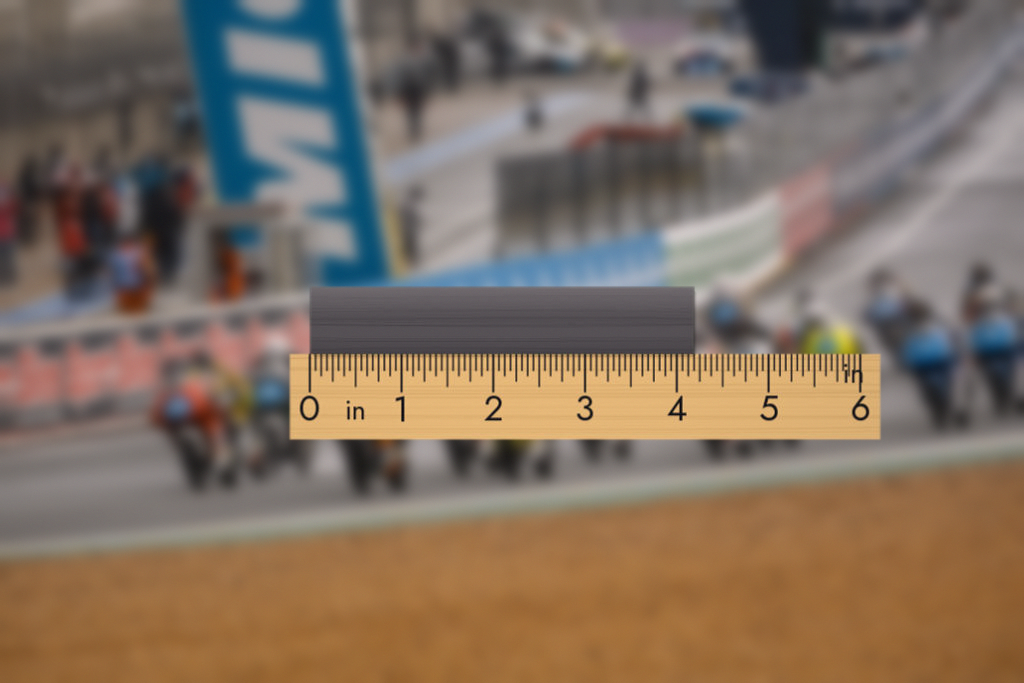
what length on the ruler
4.1875 in
